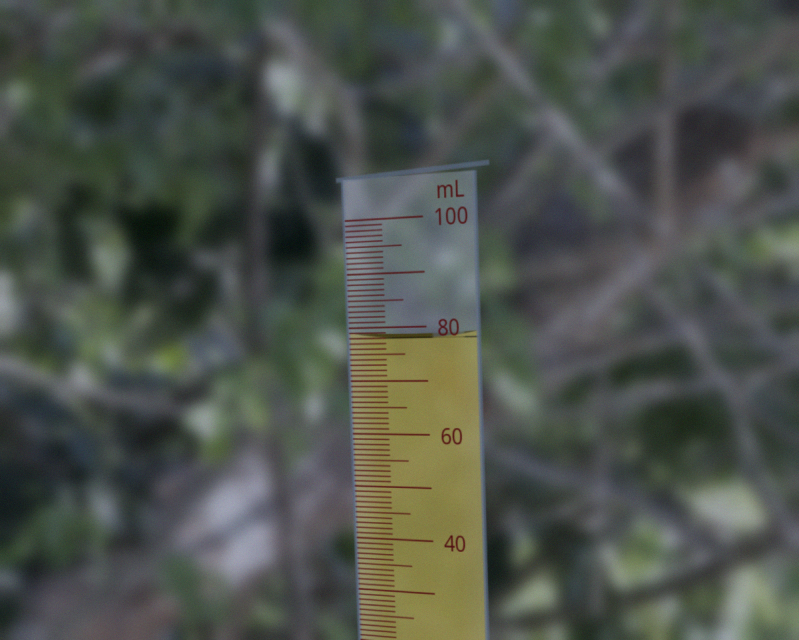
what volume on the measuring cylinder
78 mL
